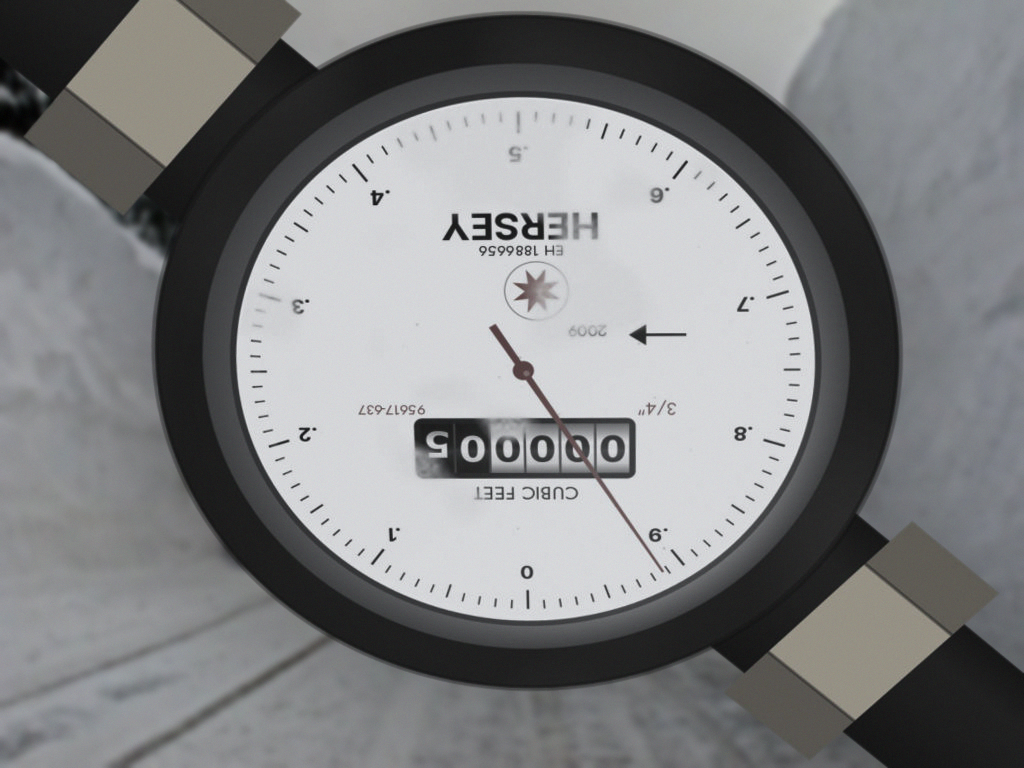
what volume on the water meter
4.91 ft³
